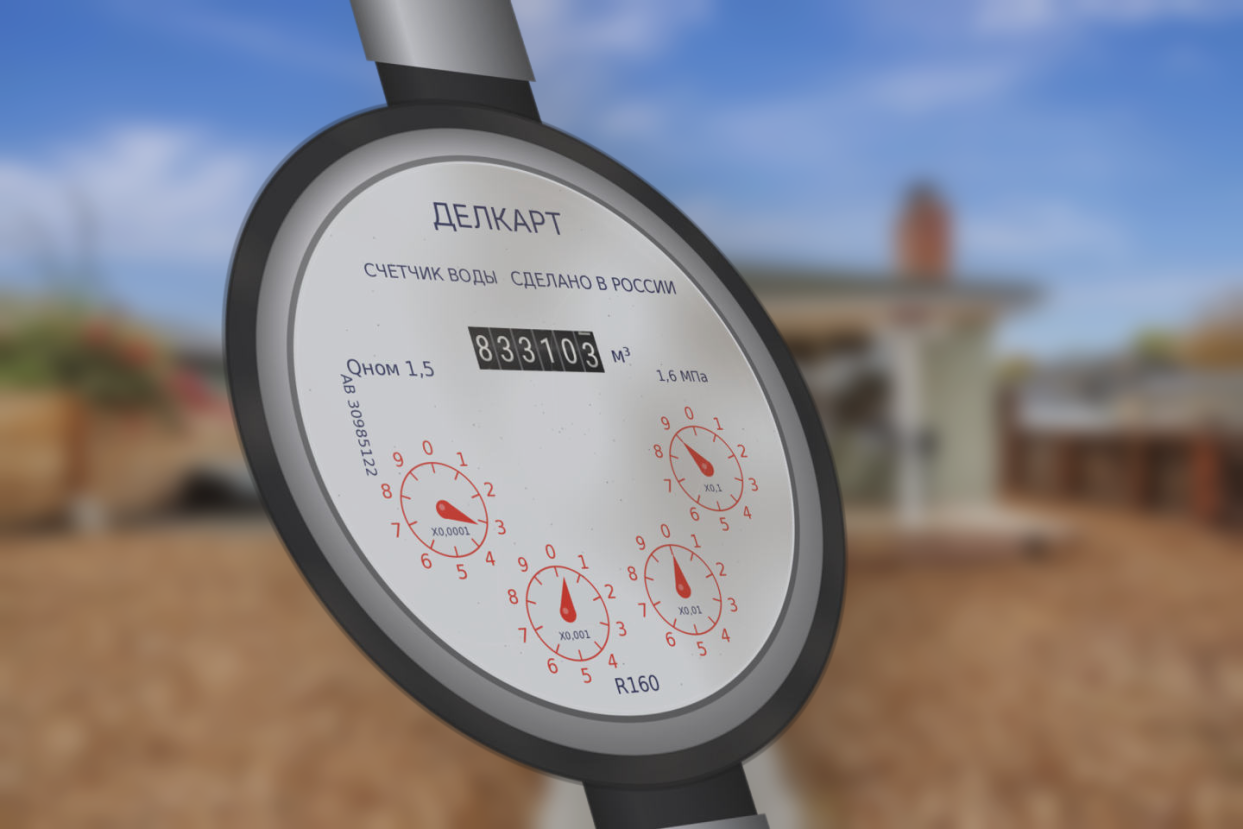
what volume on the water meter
833102.9003 m³
